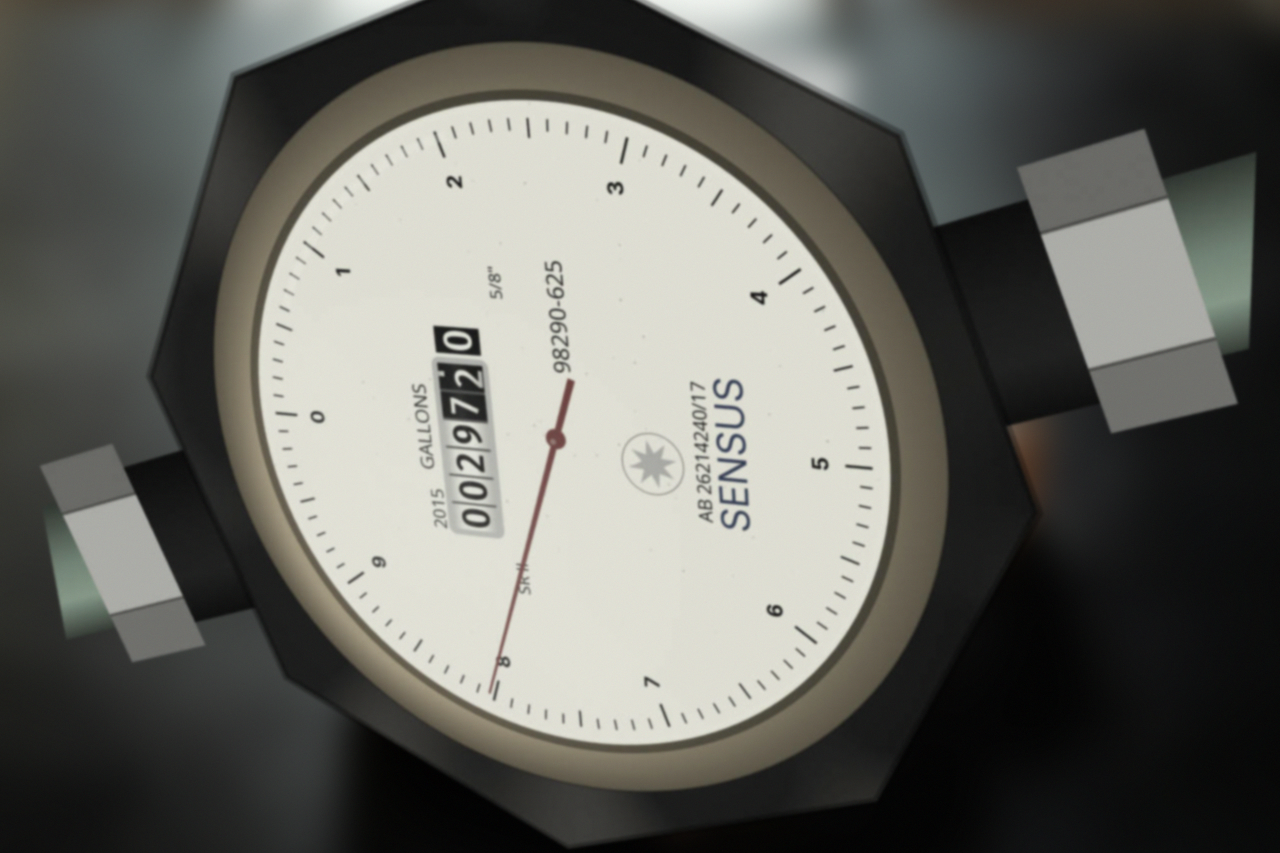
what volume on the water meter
29718.0 gal
